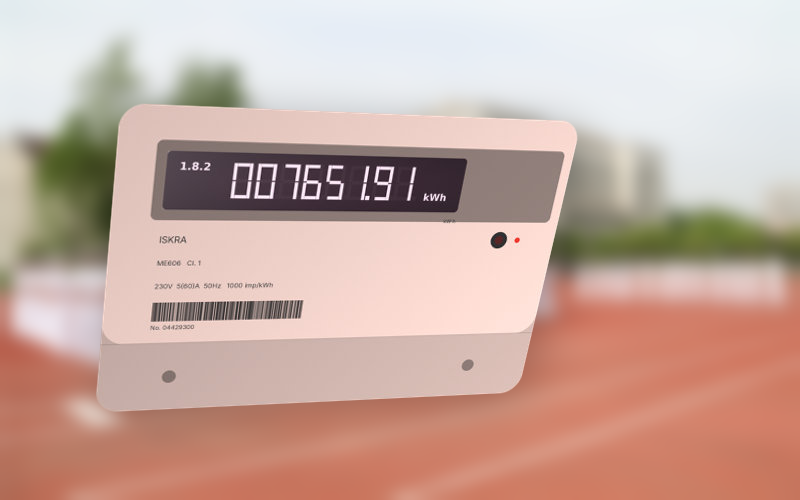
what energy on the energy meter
7651.91 kWh
